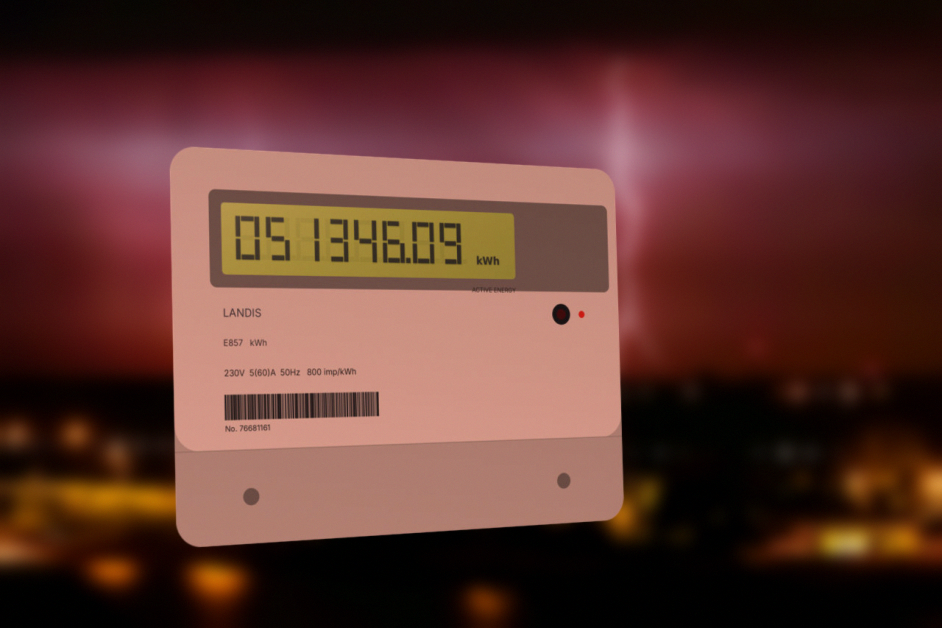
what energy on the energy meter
51346.09 kWh
